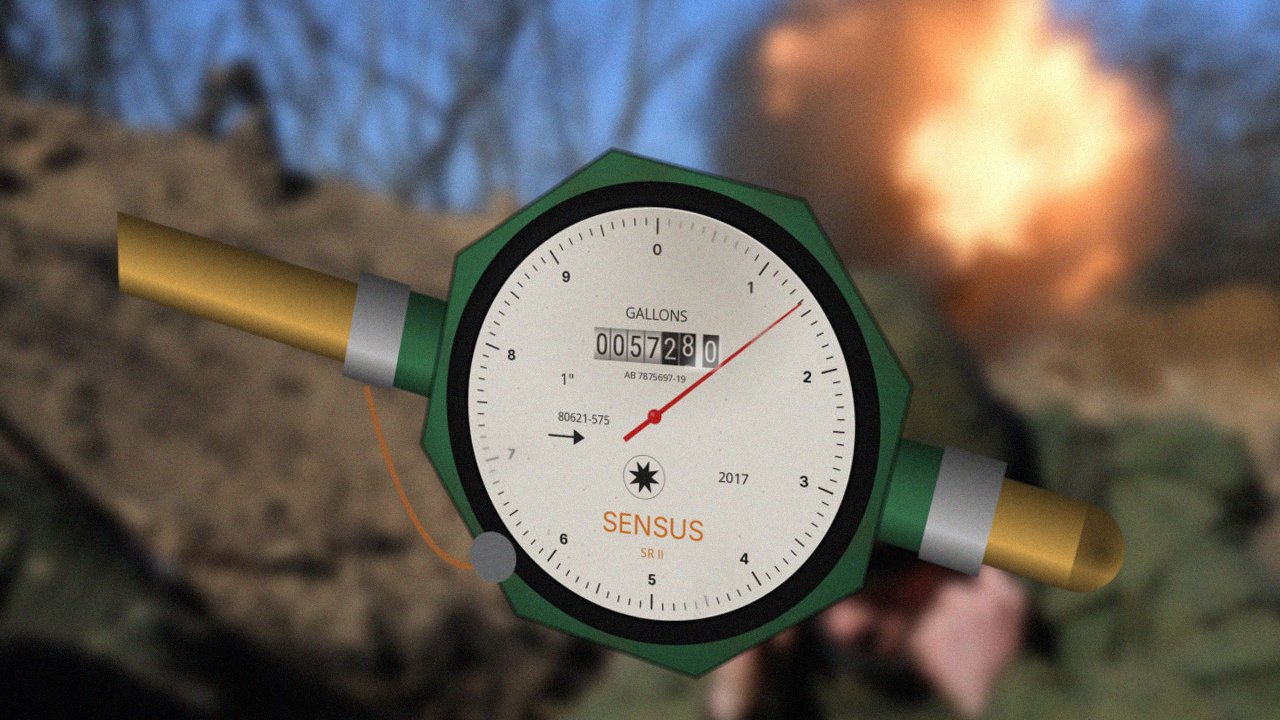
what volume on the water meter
57281.4 gal
